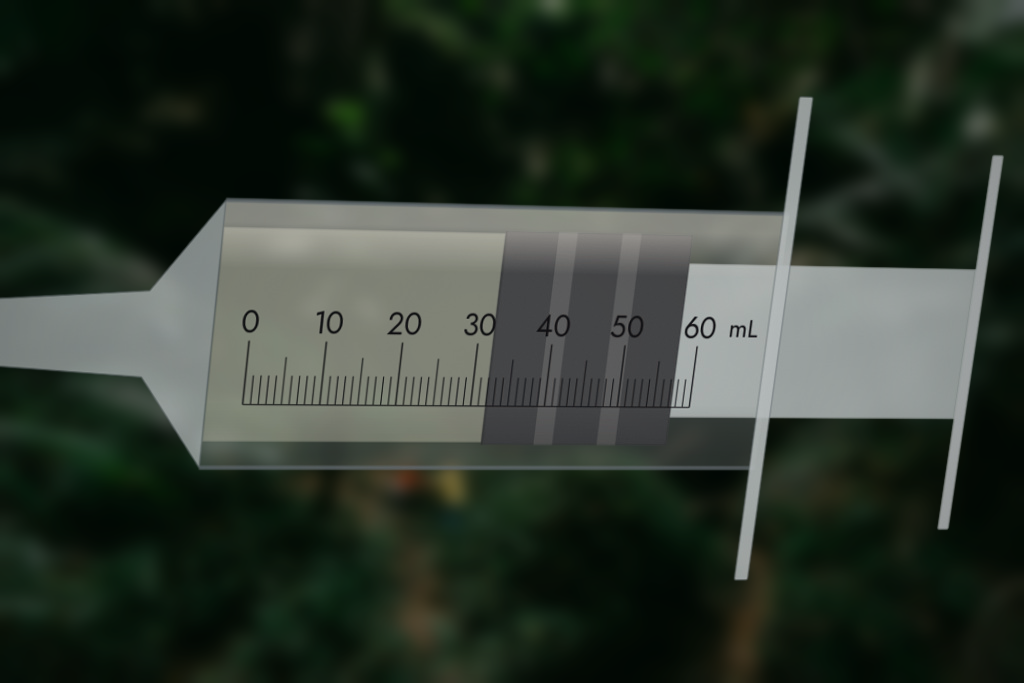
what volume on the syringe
32 mL
